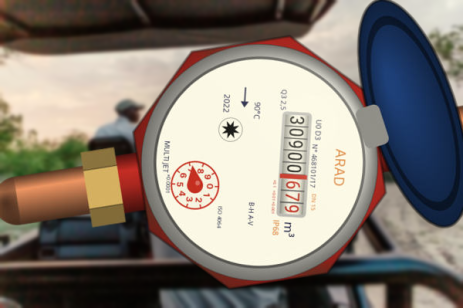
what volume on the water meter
30900.6797 m³
